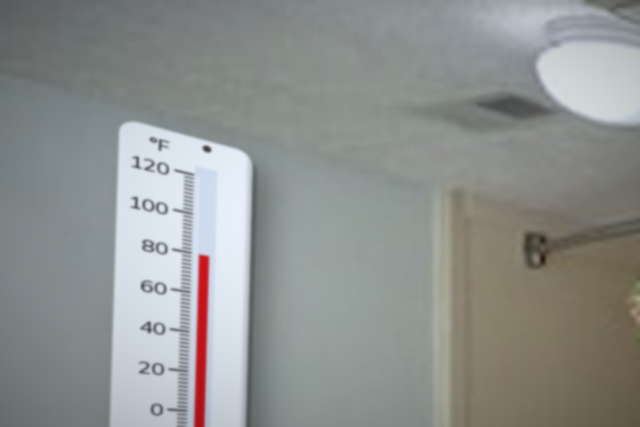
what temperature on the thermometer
80 °F
